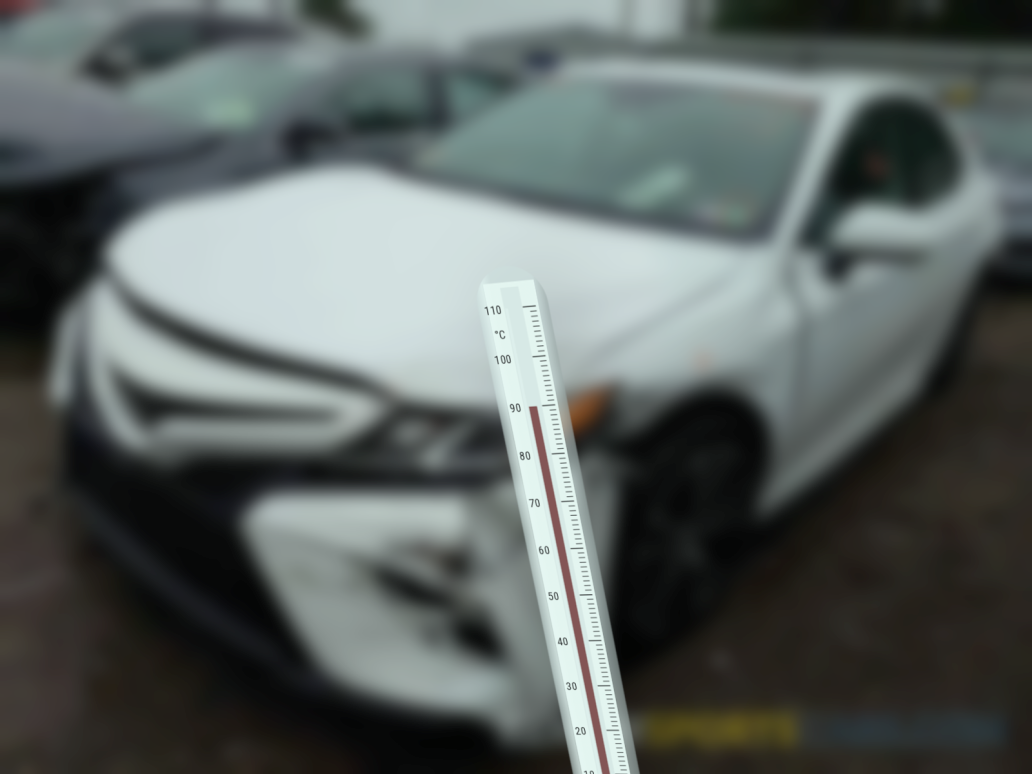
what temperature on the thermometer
90 °C
